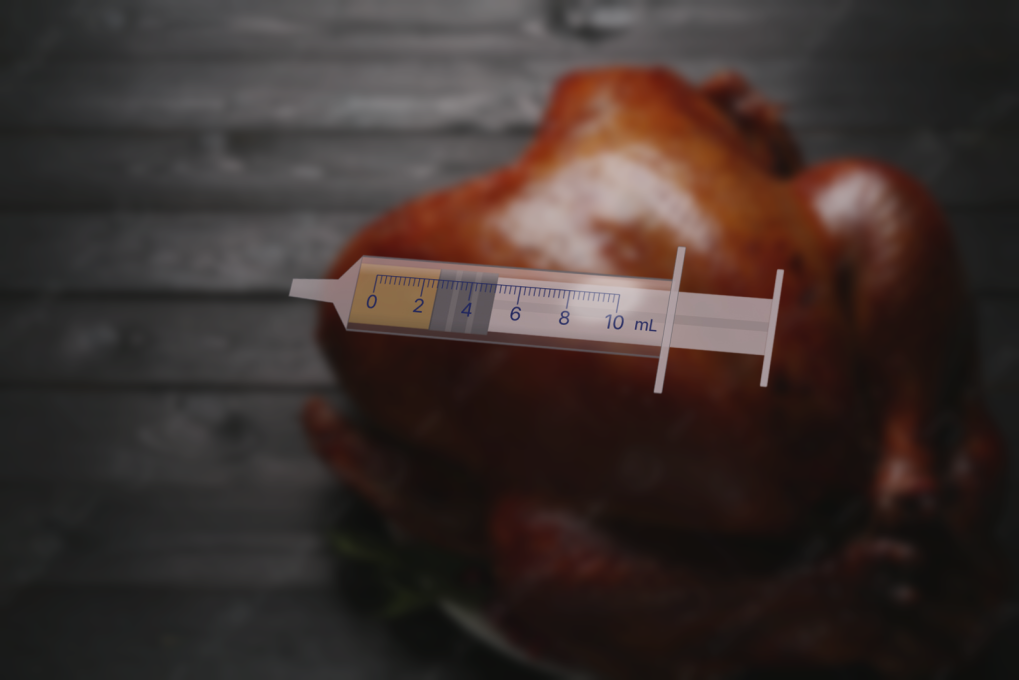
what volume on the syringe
2.6 mL
